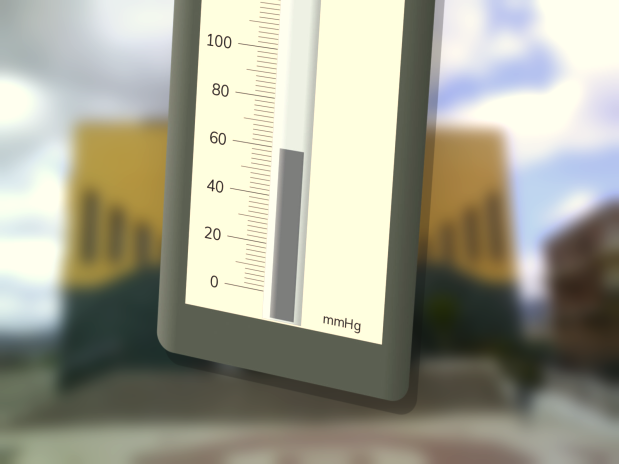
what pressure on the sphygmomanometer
60 mmHg
